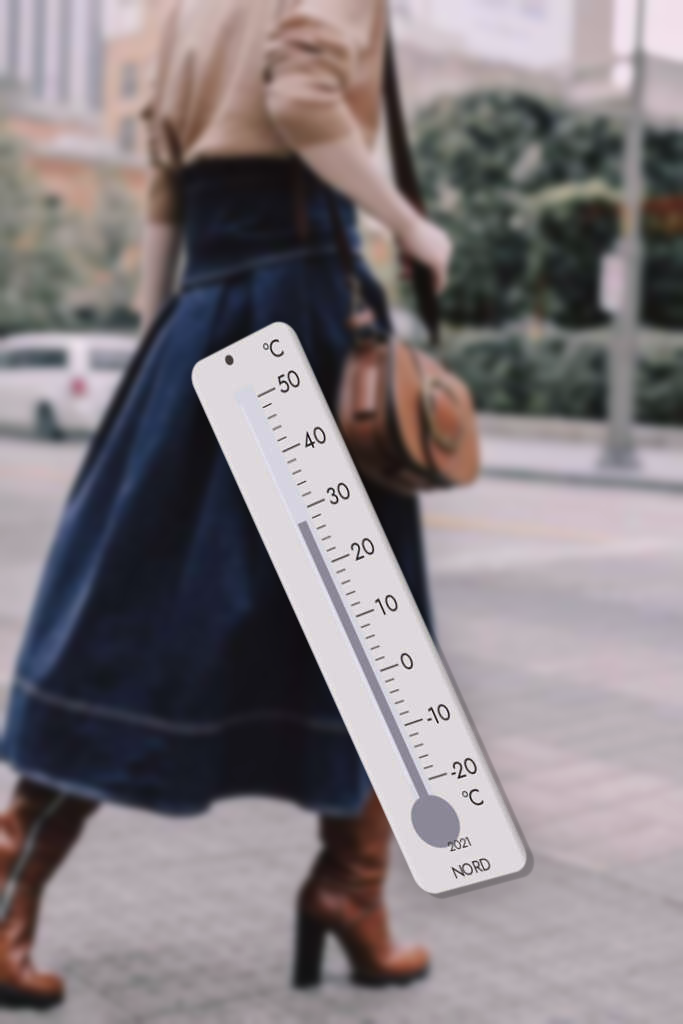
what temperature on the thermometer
28 °C
